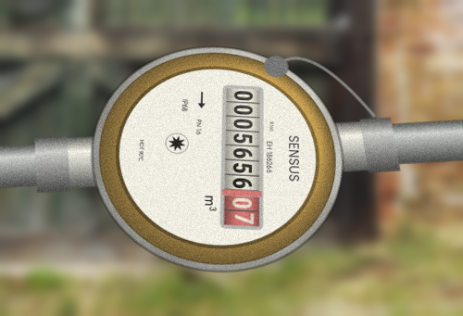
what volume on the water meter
5656.07 m³
